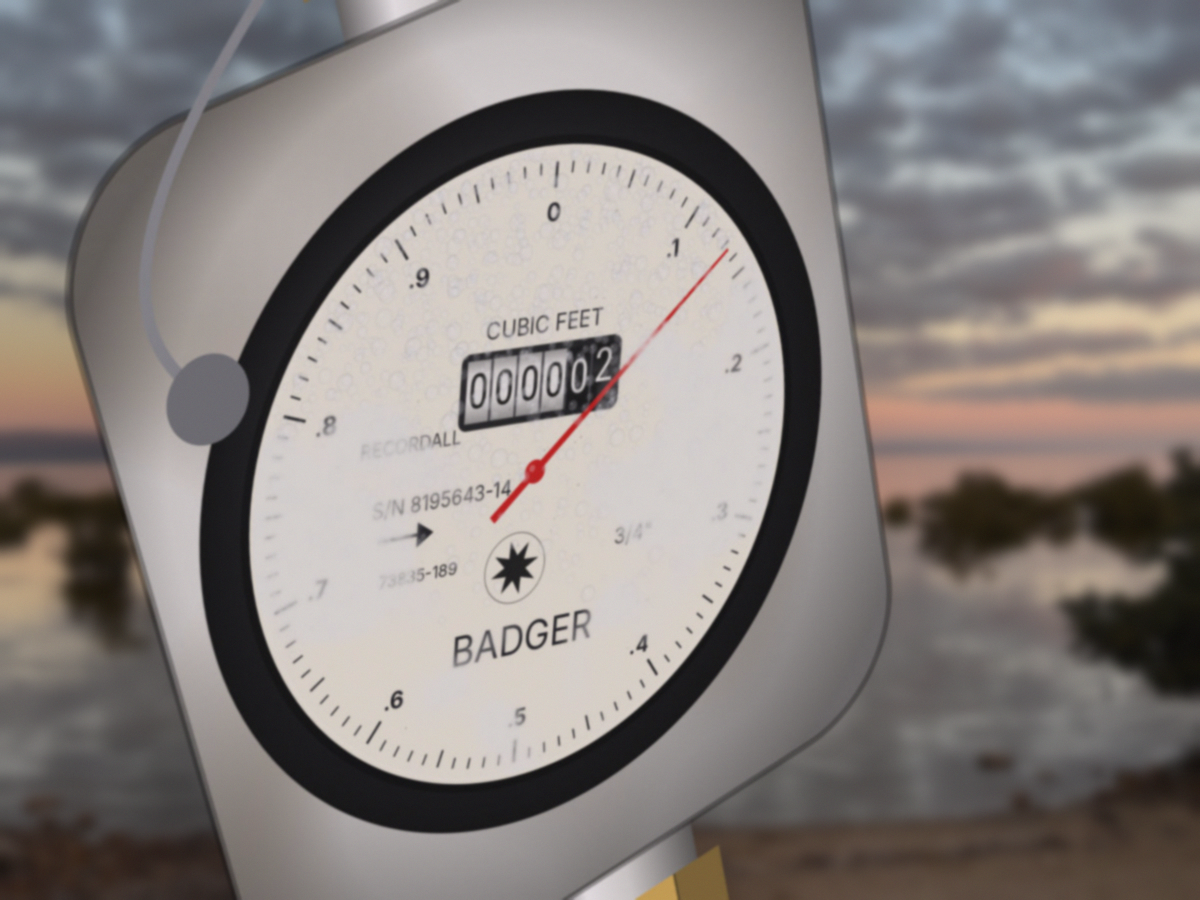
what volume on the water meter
2.13 ft³
